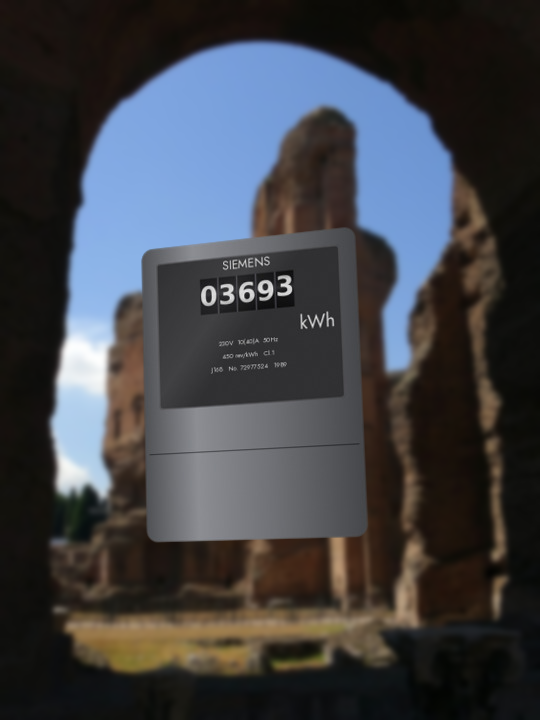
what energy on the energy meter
3693 kWh
